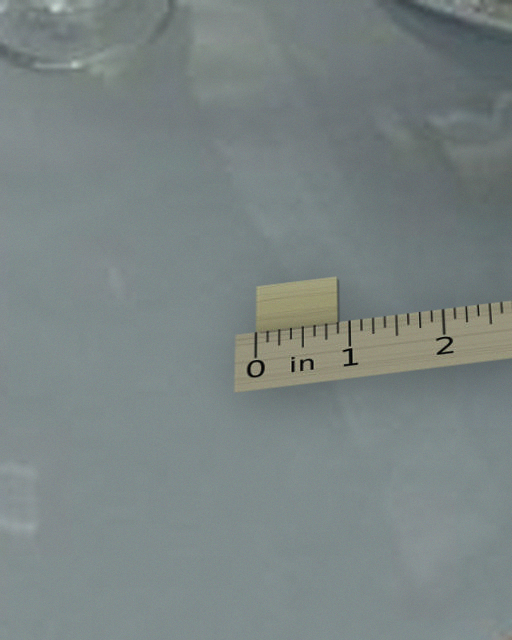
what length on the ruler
0.875 in
